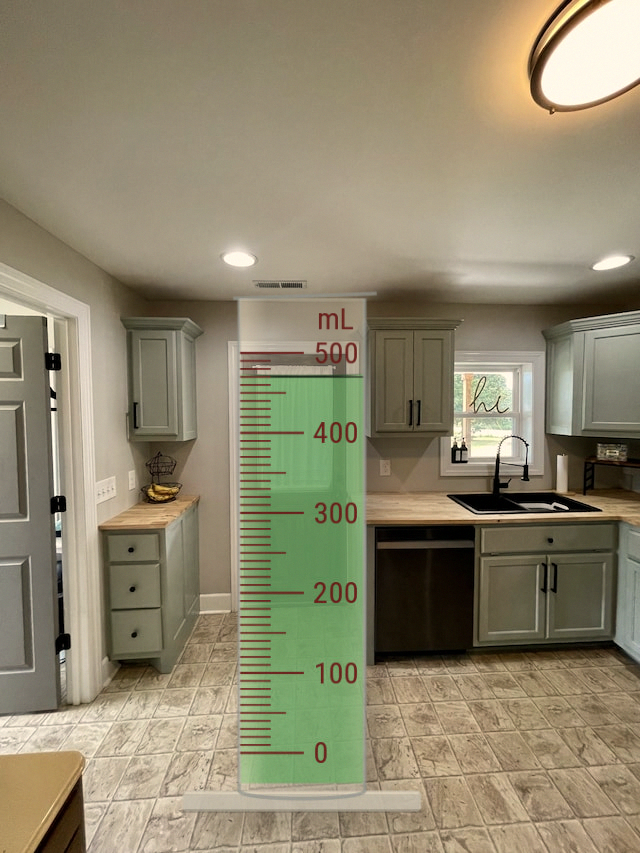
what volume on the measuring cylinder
470 mL
